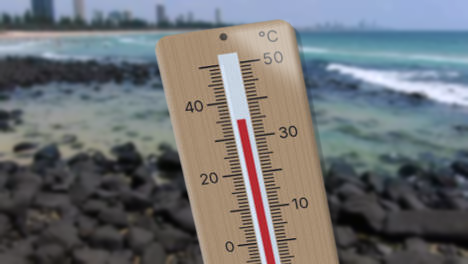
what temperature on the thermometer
35 °C
